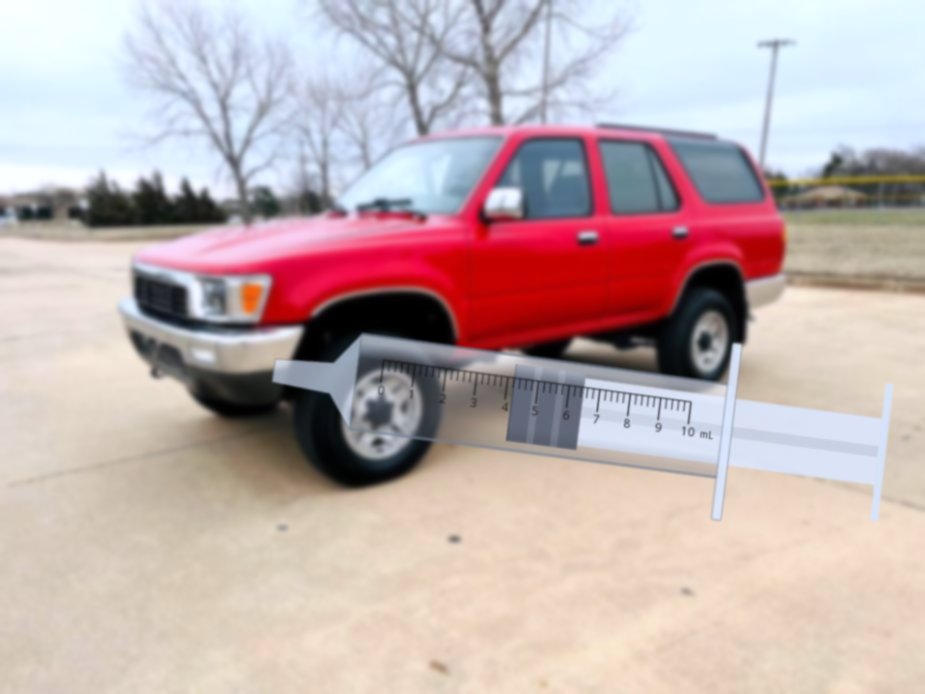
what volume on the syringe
4.2 mL
